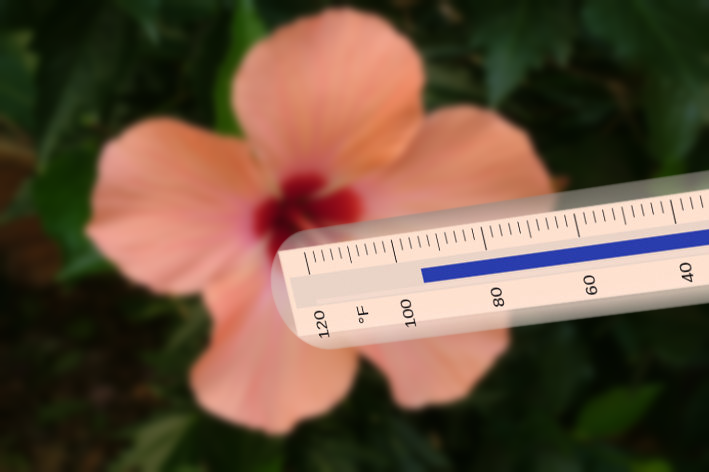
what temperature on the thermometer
95 °F
